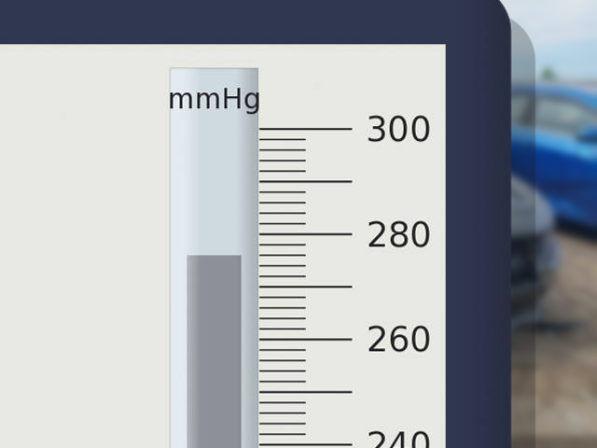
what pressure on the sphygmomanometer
276 mmHg
